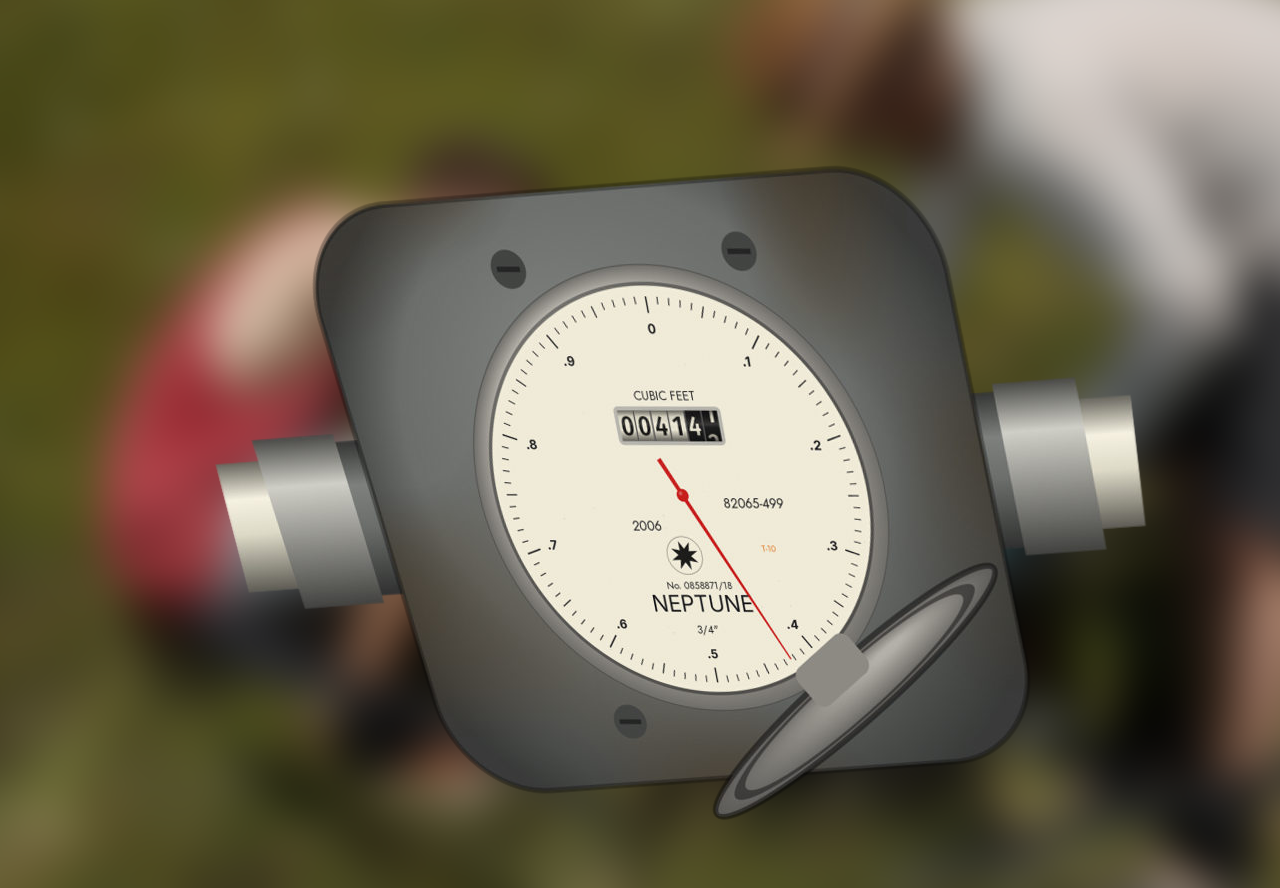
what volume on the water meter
4141.42 ft³
